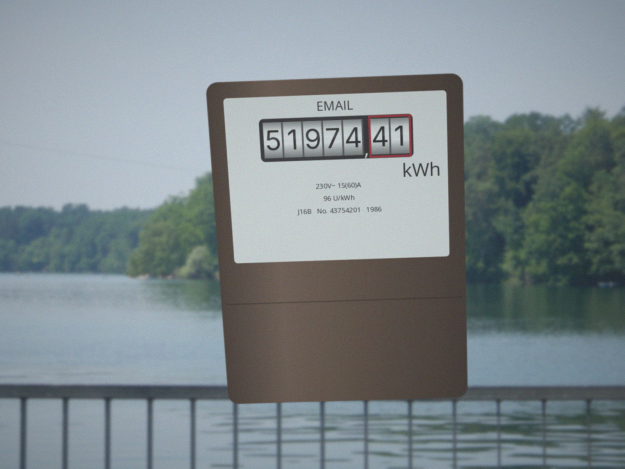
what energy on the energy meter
51974.41 kWh
